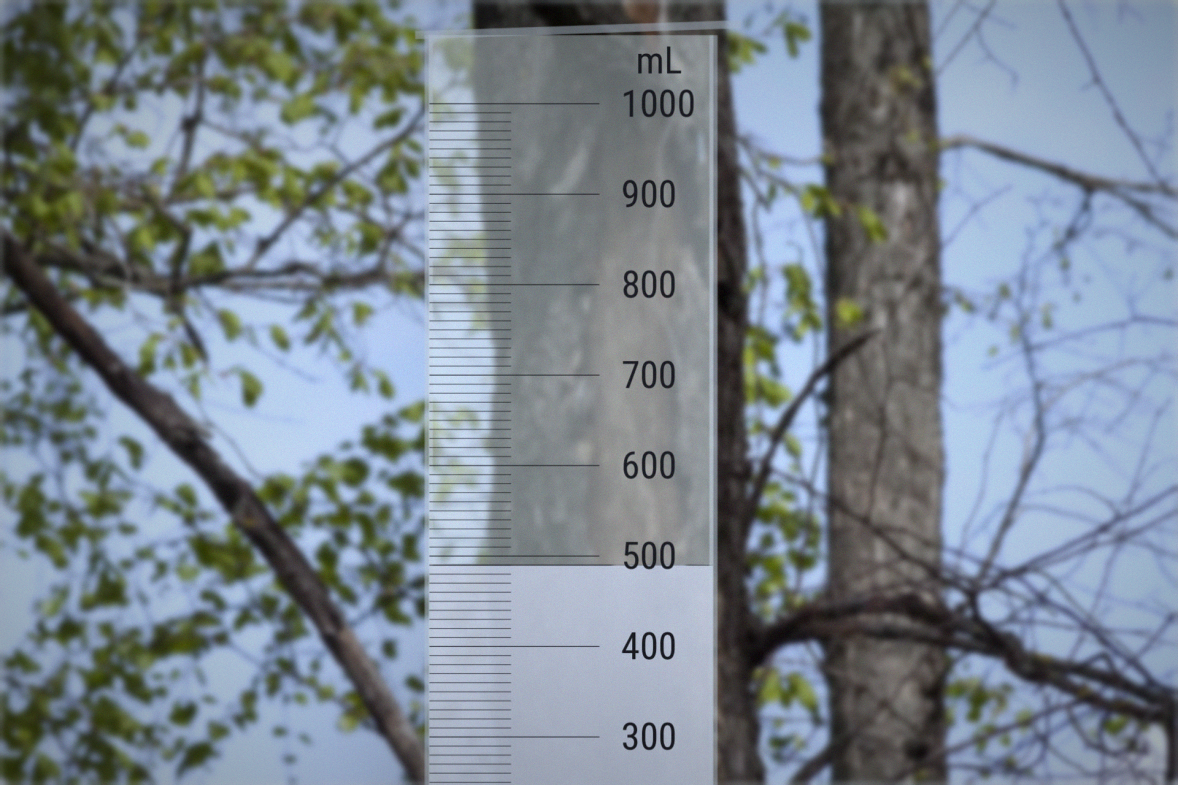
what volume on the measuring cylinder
490 mL
